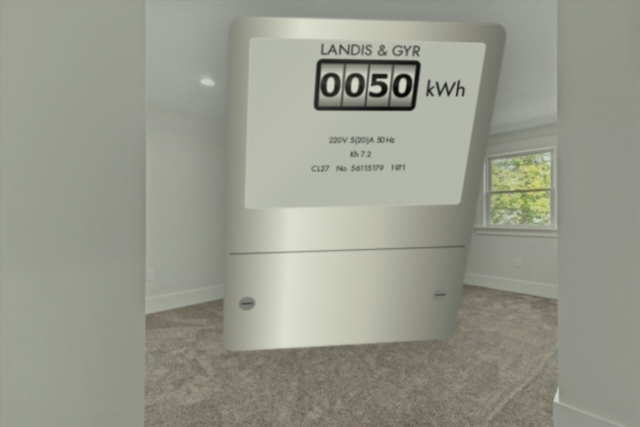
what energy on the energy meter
50 kWh
